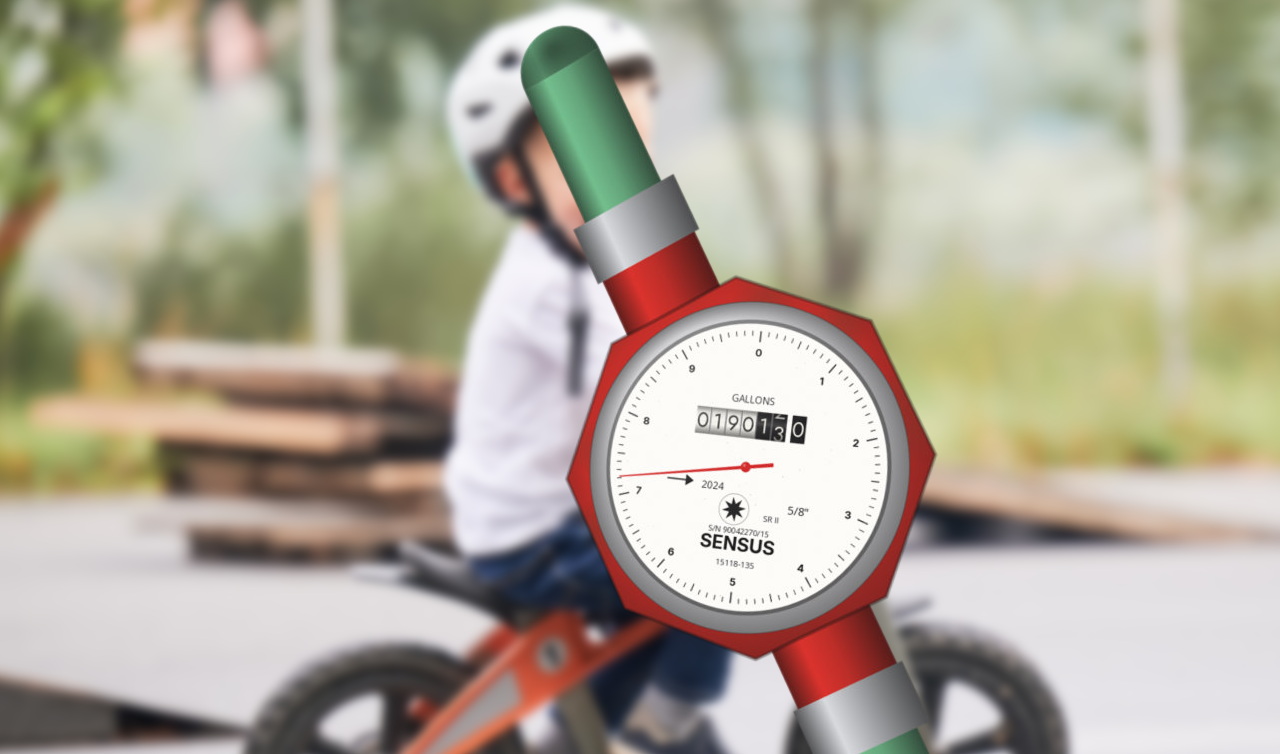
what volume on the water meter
190127.2 gal
